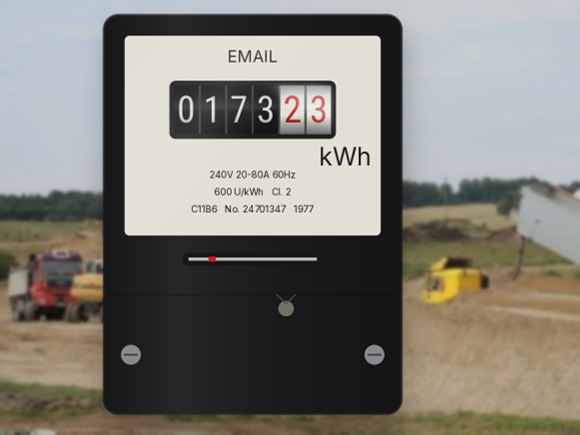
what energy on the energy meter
173.23 kWh
